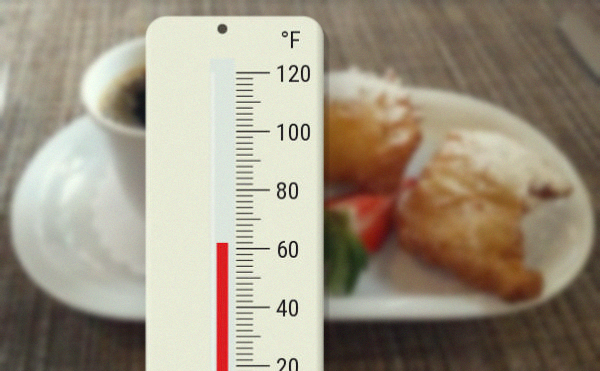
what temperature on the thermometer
62 °F
